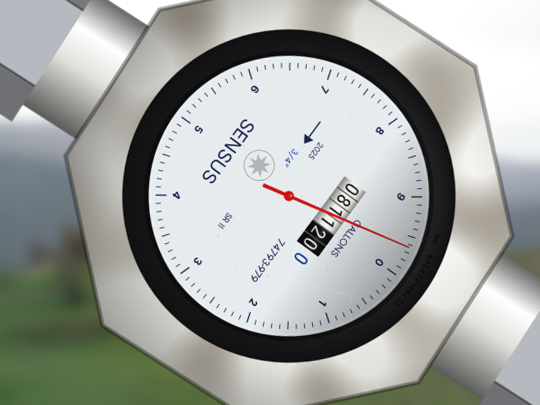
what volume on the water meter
811199.6 gal
